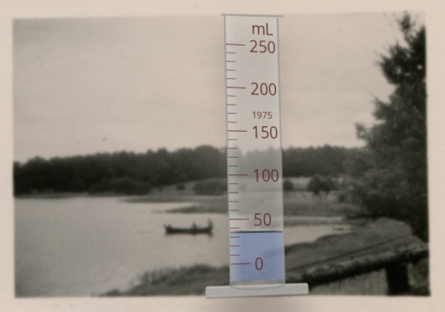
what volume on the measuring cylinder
35 mL
